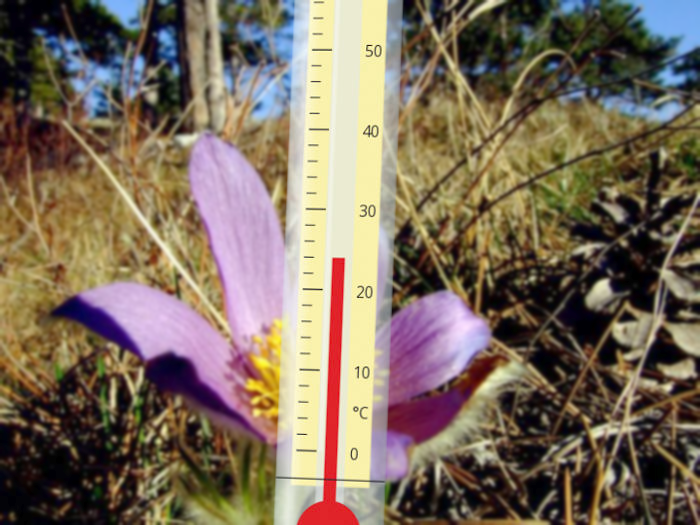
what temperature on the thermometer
24 °C
